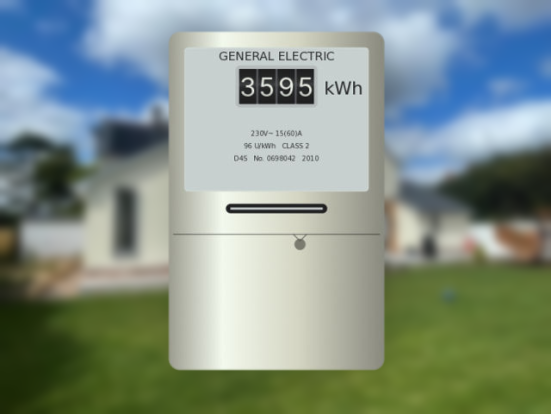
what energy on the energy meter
3595 kWh
